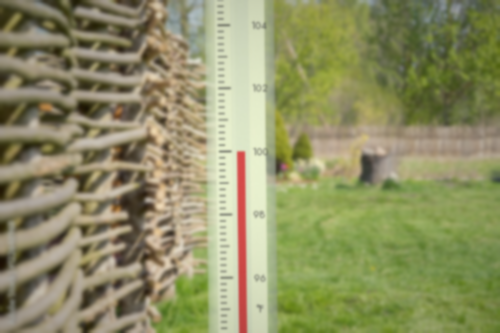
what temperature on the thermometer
100 °F
